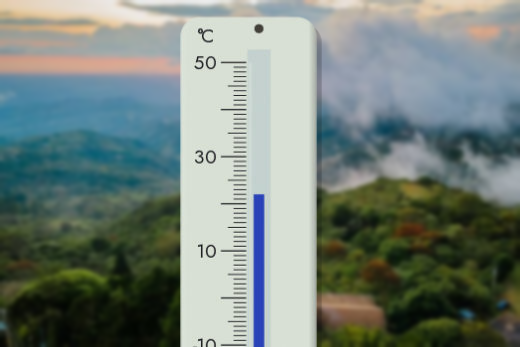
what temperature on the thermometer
22 °C
